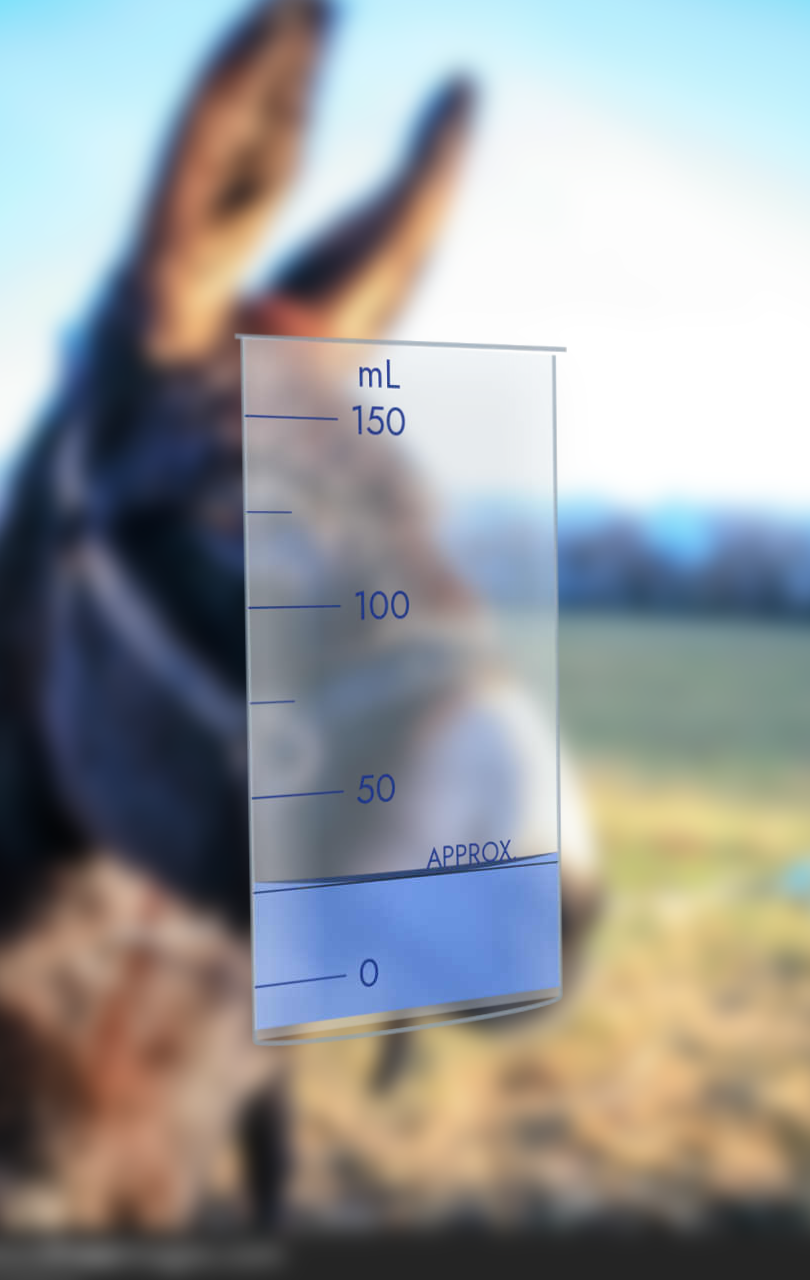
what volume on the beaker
25 mL
